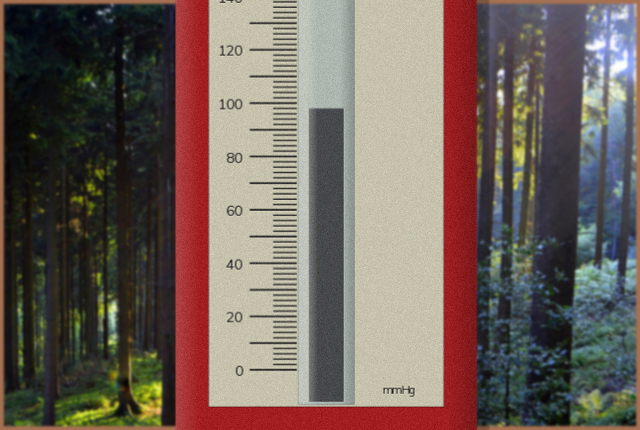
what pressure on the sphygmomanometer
98 mmHg
